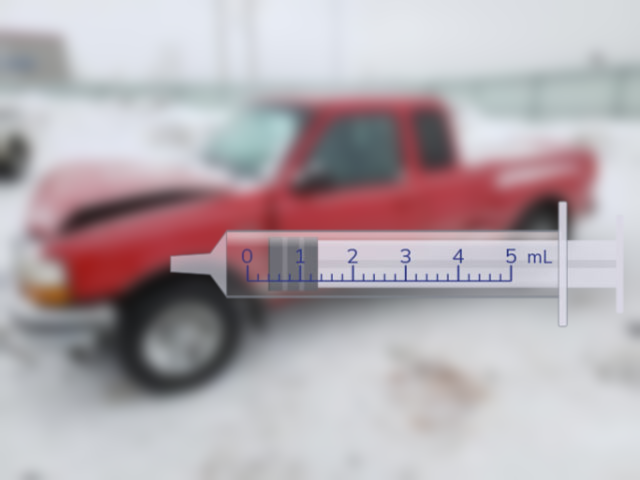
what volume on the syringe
0.4 mL
